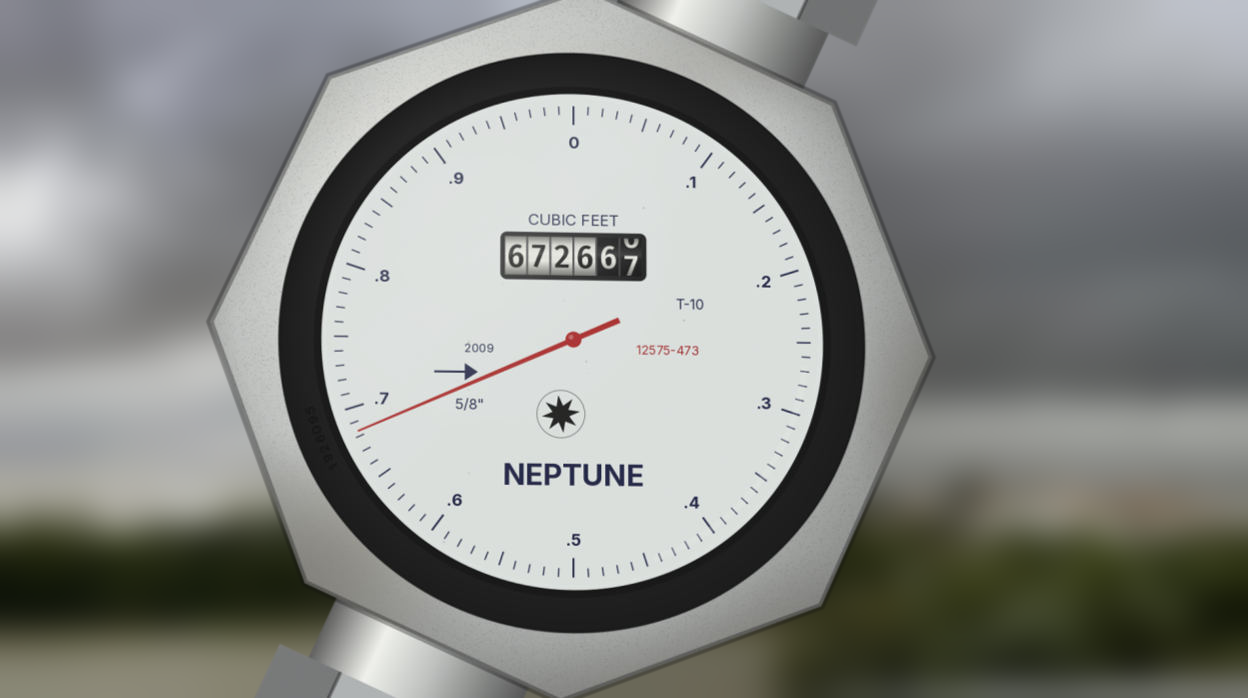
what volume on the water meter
672666.68 ft³
